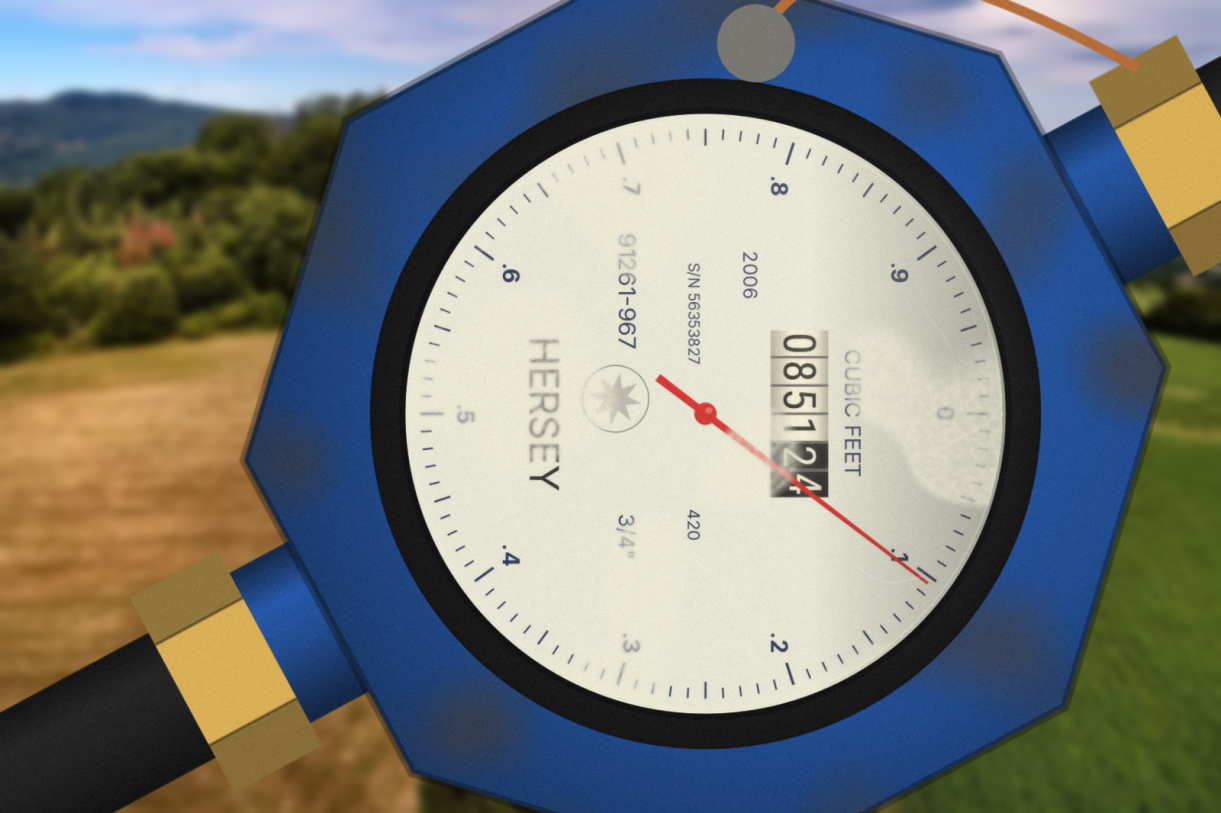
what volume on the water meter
85124.10 ft³
